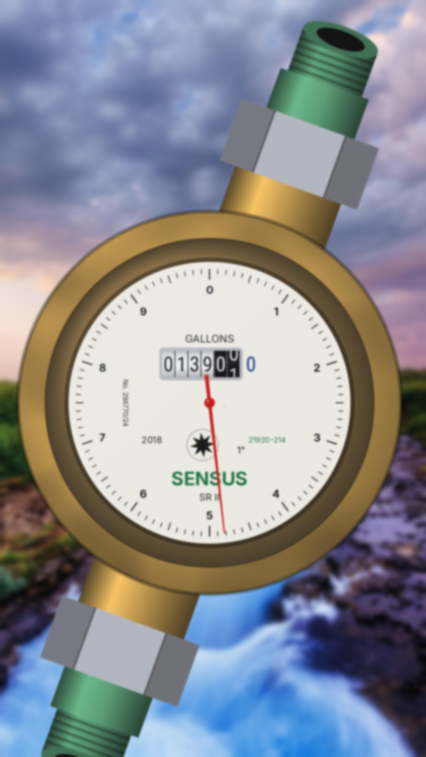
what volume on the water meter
139004.8 gal
